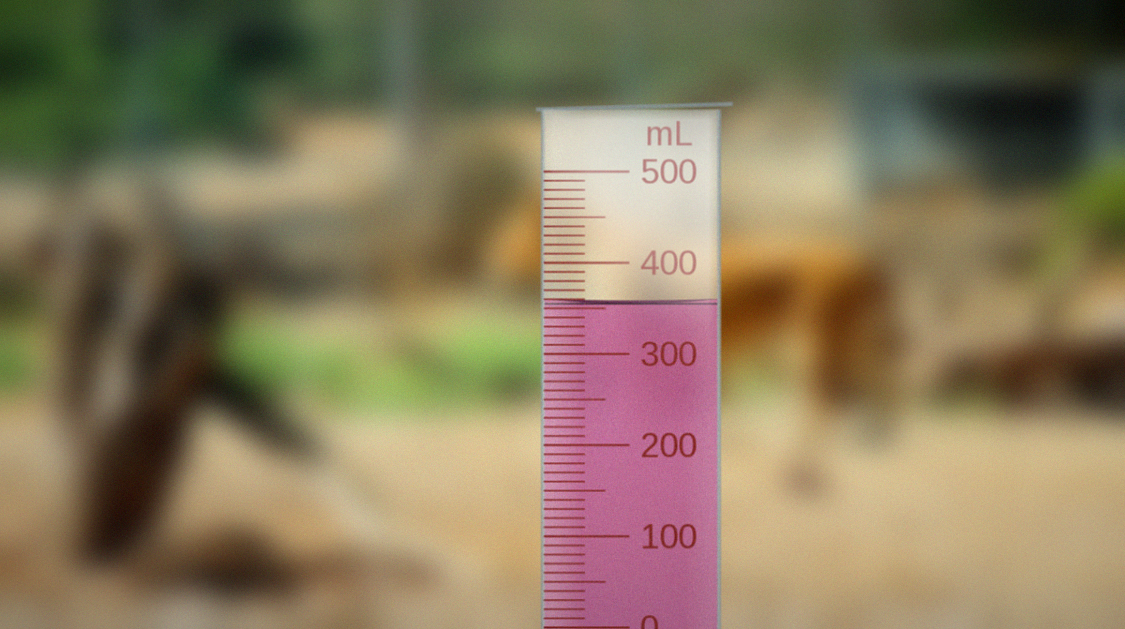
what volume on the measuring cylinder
355 mL
